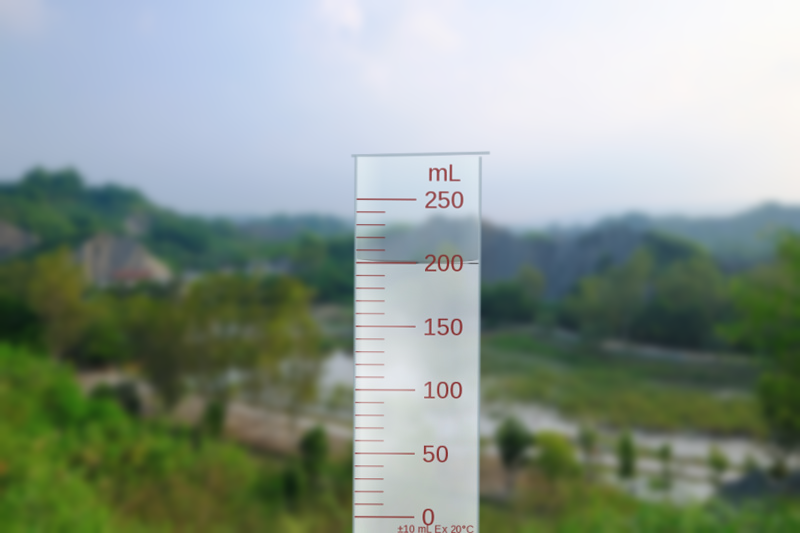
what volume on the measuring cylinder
200 mL
